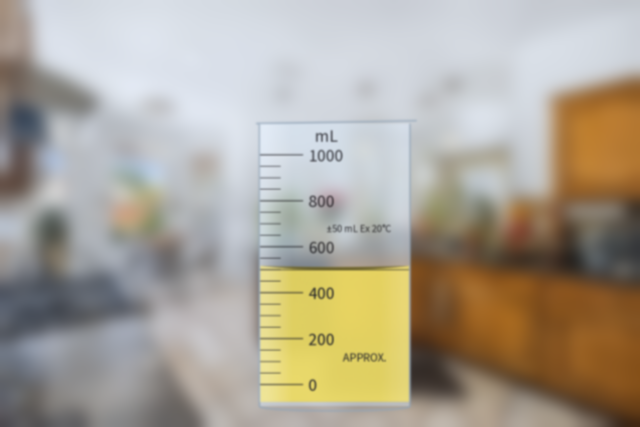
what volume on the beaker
500 mL
